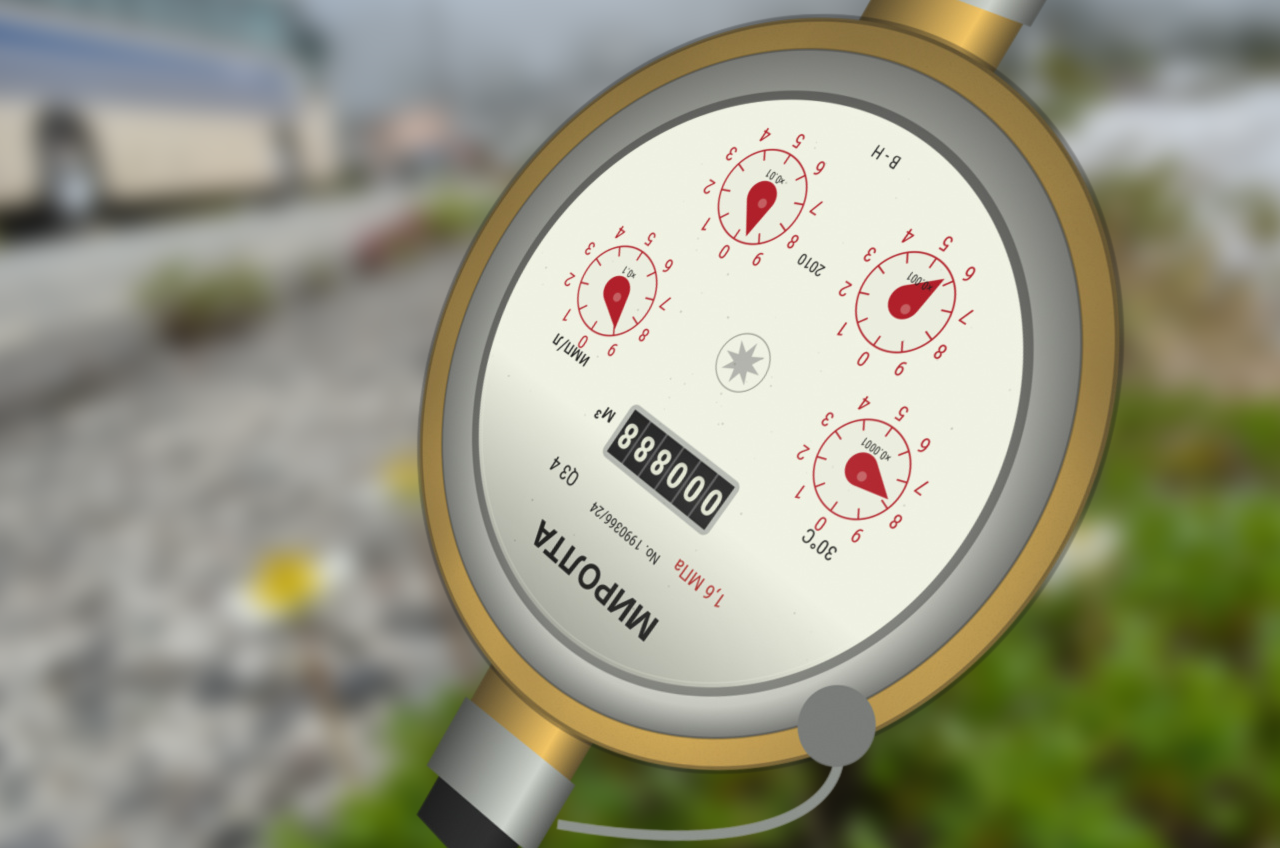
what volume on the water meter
888.8957 m³
